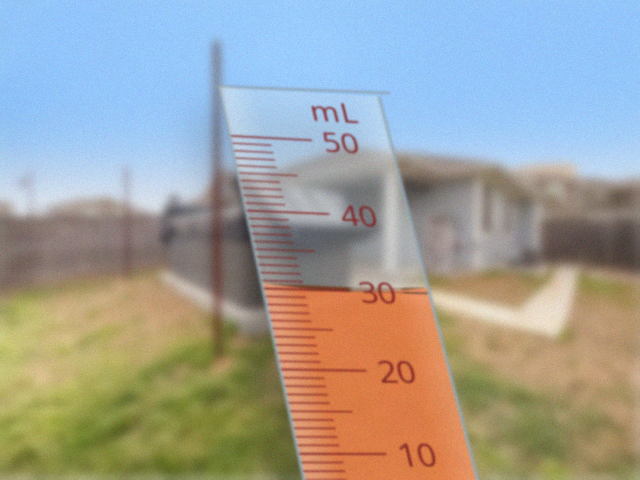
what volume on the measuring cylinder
30 mL
